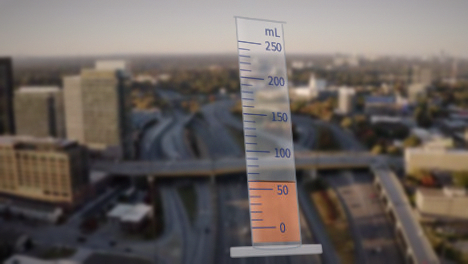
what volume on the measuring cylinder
60 mL
